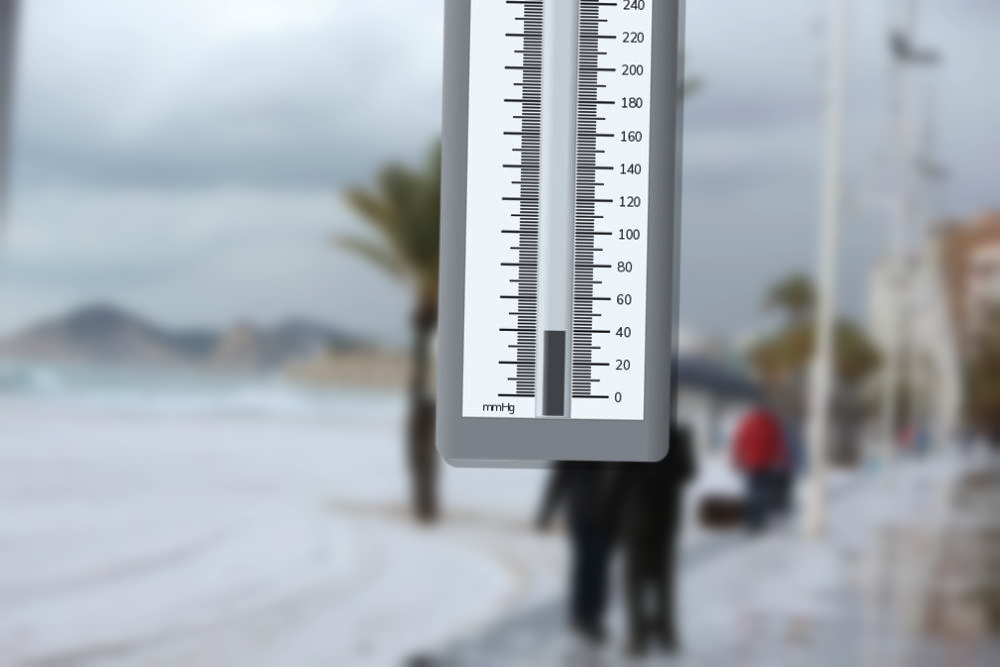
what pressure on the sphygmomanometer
40 mmHg
